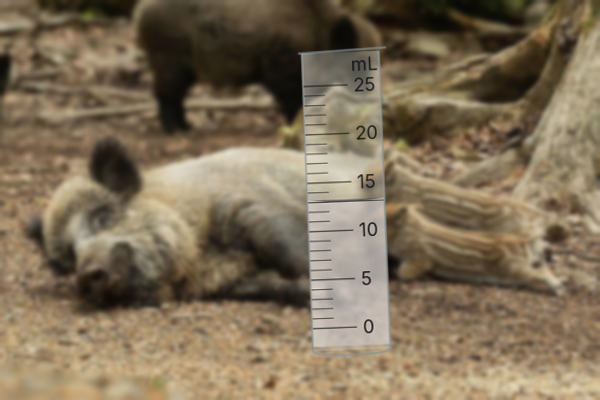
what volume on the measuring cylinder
13 mL
